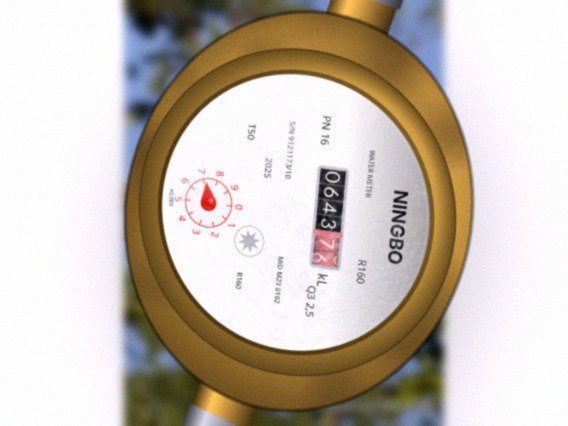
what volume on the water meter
643.757 kL
